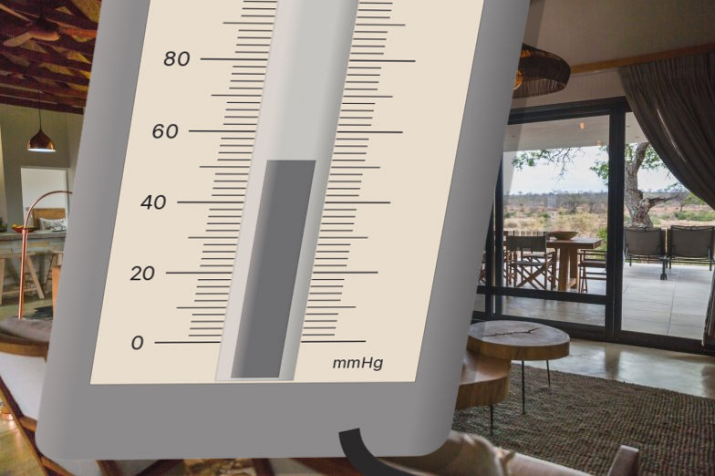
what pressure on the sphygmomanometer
52 mmHg
